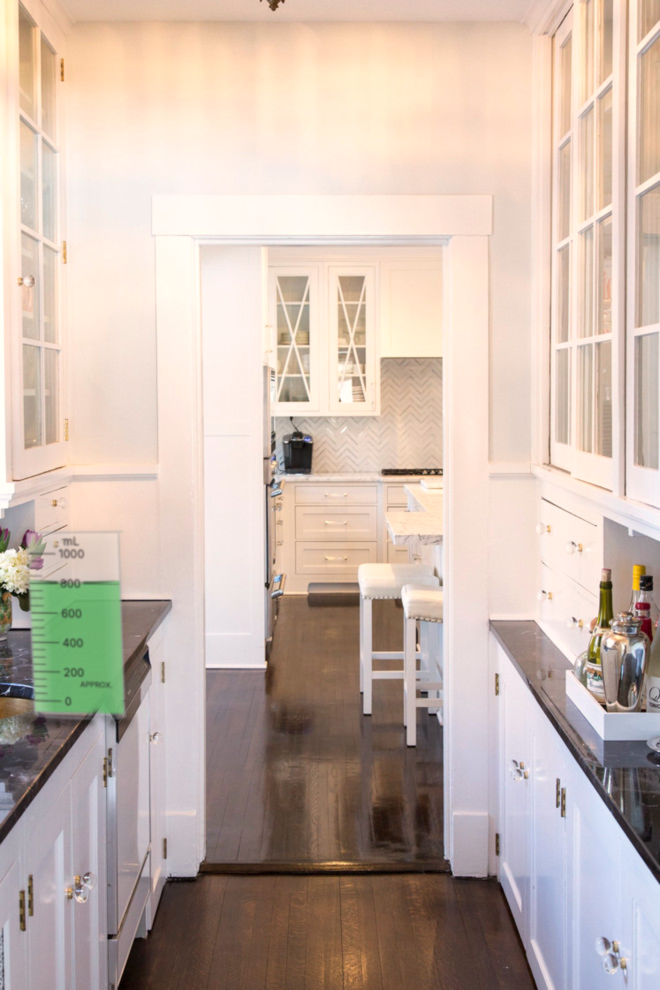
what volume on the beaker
800 mL
